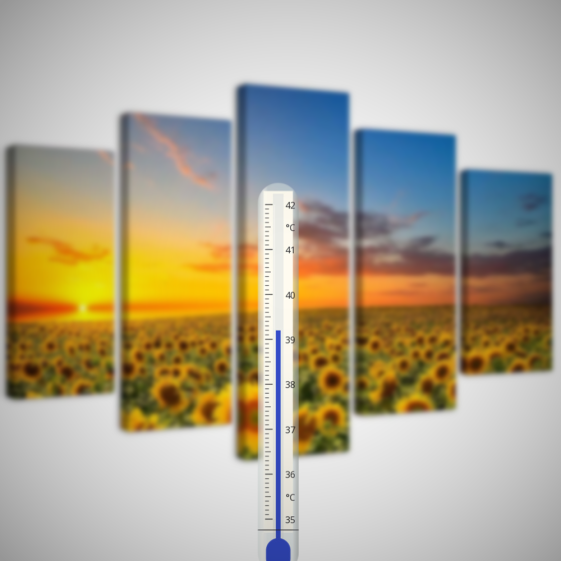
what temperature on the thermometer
39.2 °C
